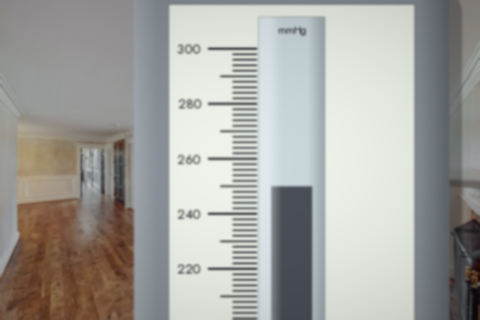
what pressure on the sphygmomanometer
250 mmHg
